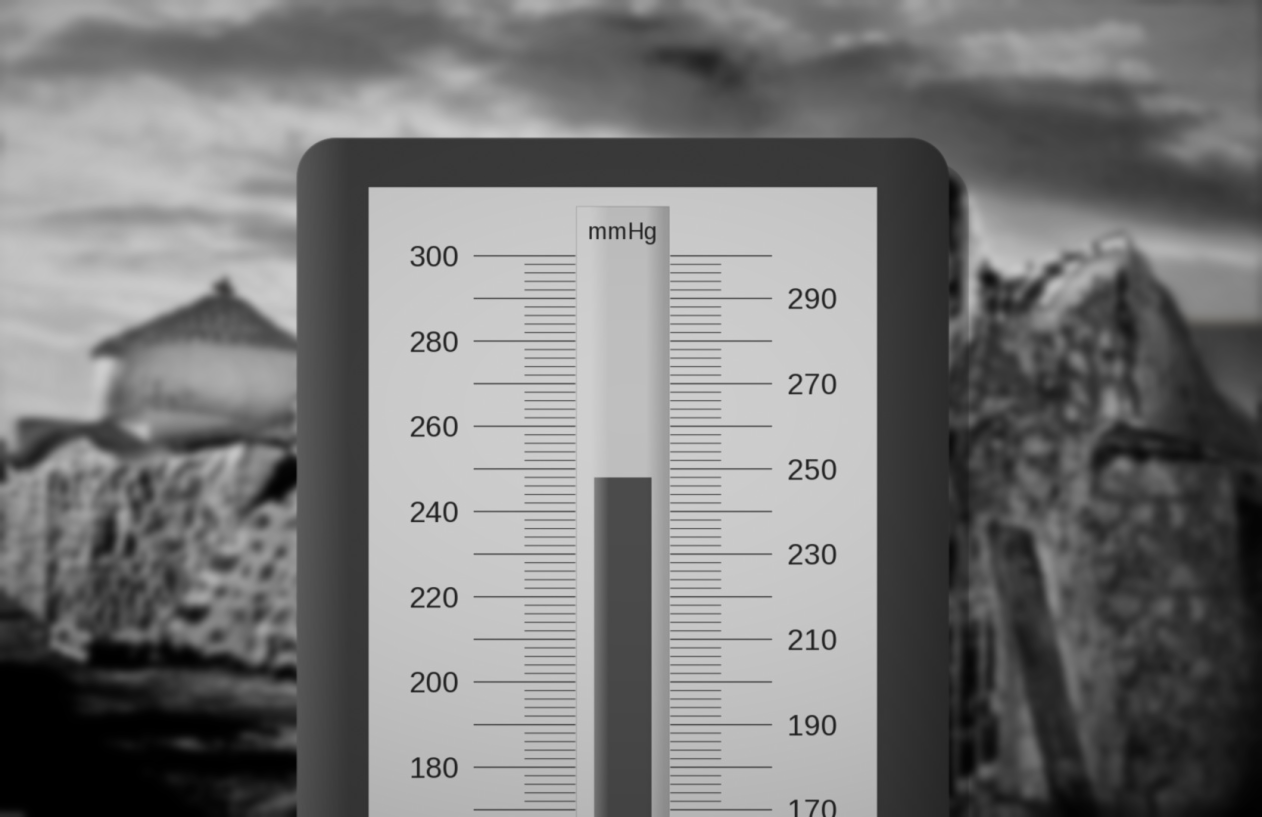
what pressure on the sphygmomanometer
248 mmHg
